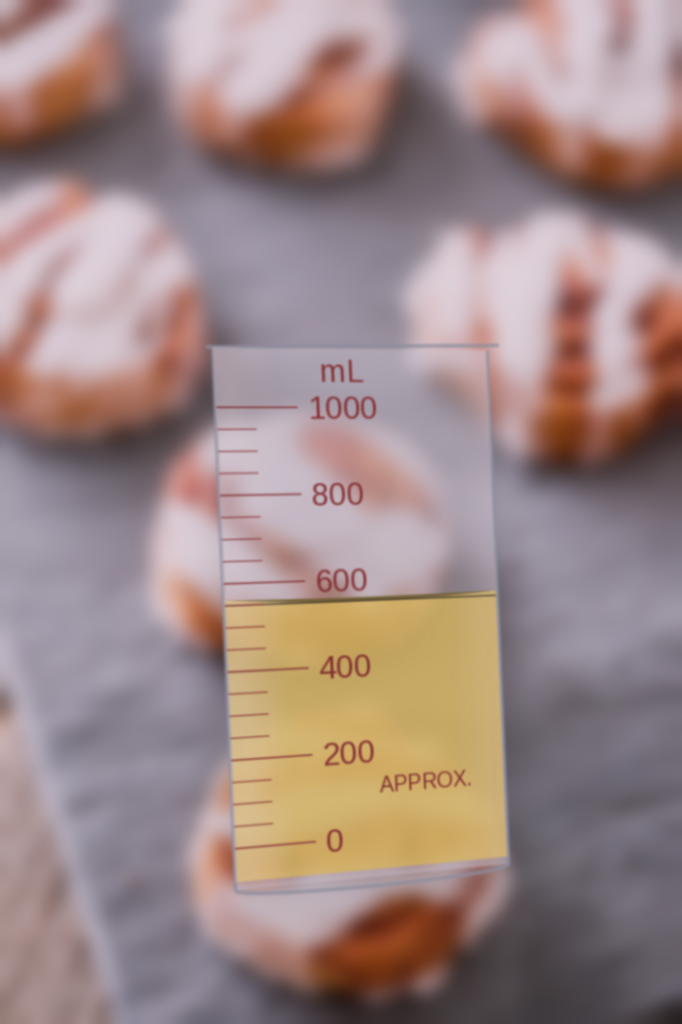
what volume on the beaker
550 mL
